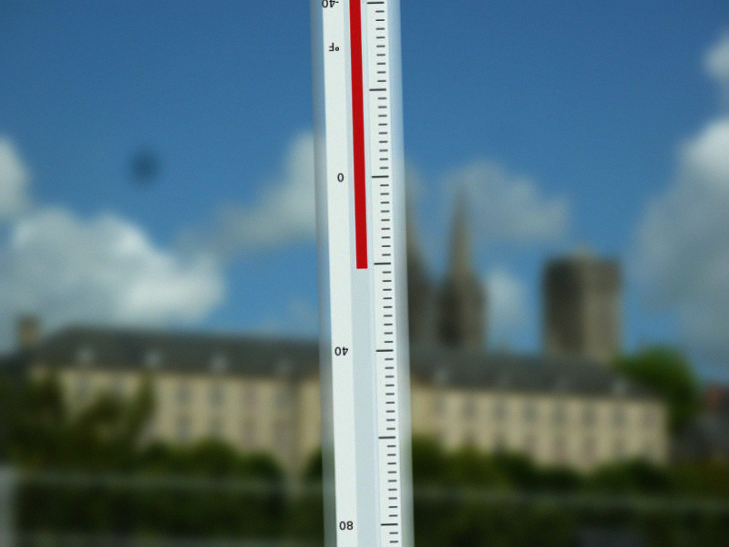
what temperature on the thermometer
21 °F
